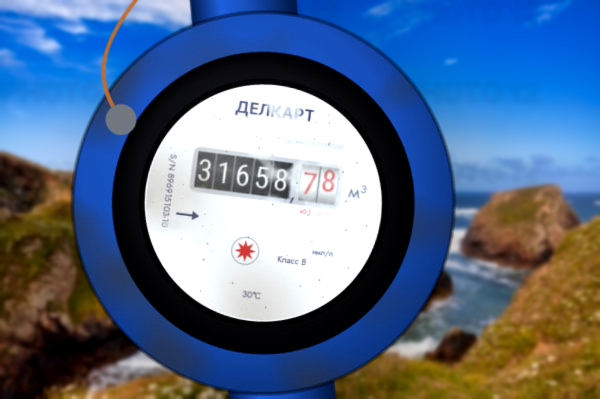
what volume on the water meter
31658.78 m³
